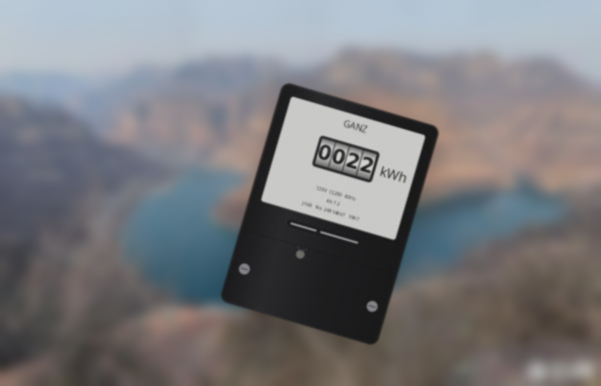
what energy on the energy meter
22 kWh
